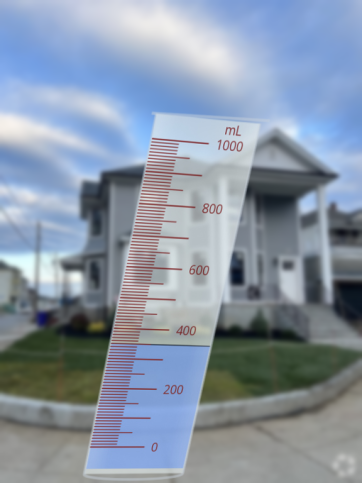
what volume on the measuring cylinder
350 mL
